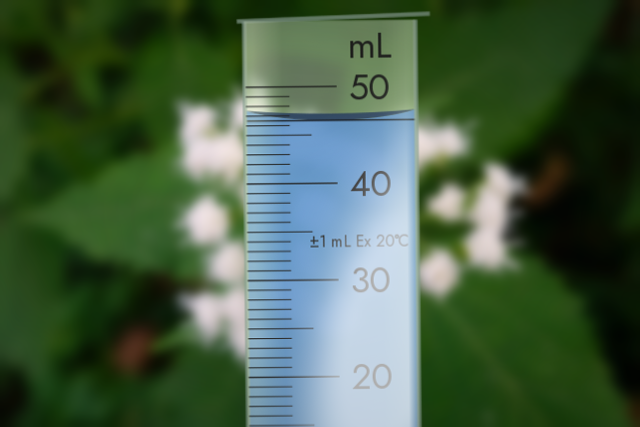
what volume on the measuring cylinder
46.5 mL
